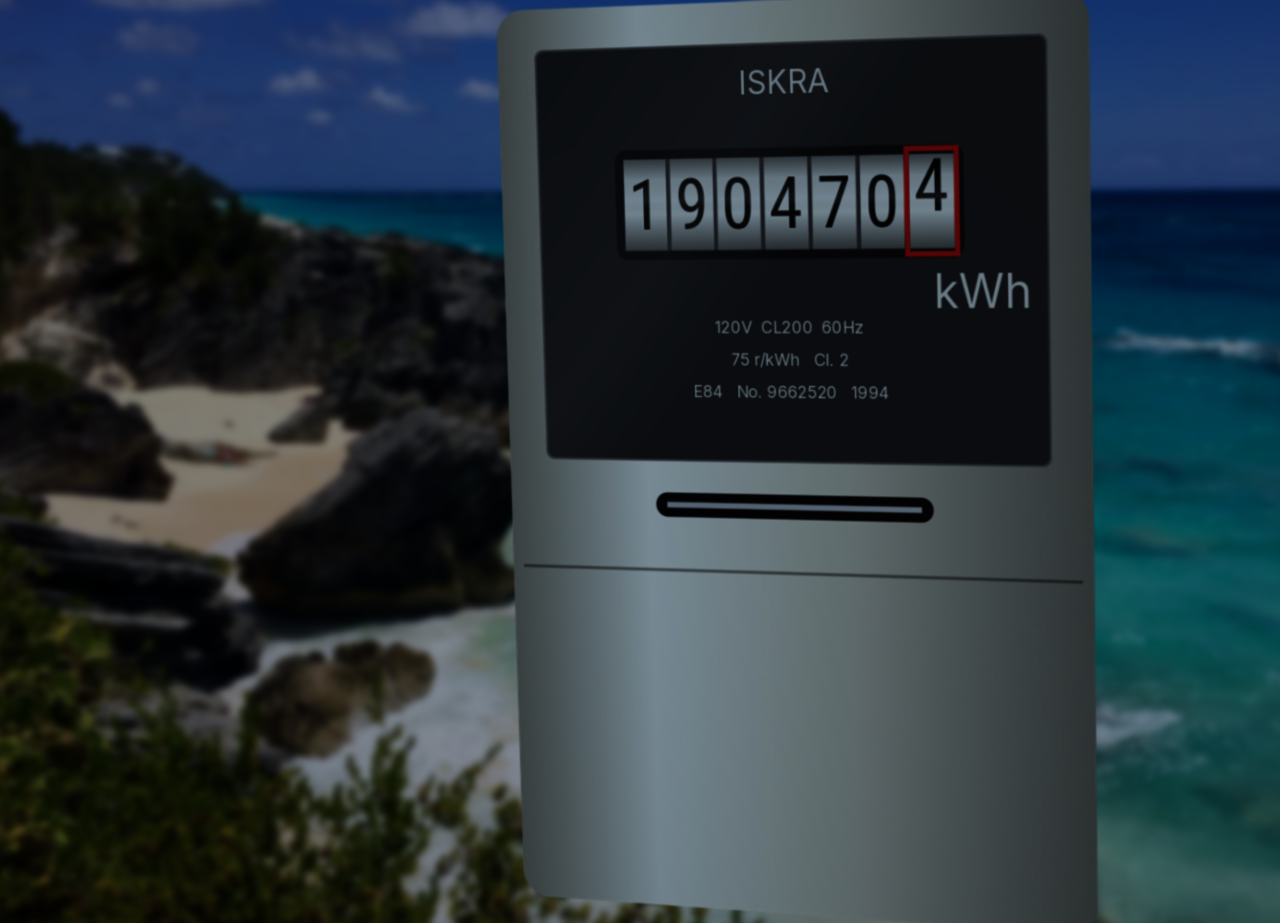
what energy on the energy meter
190470.4 kWh
